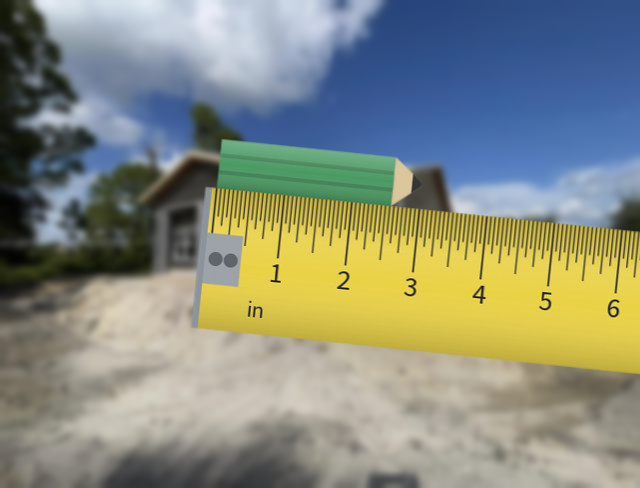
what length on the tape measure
3 in
